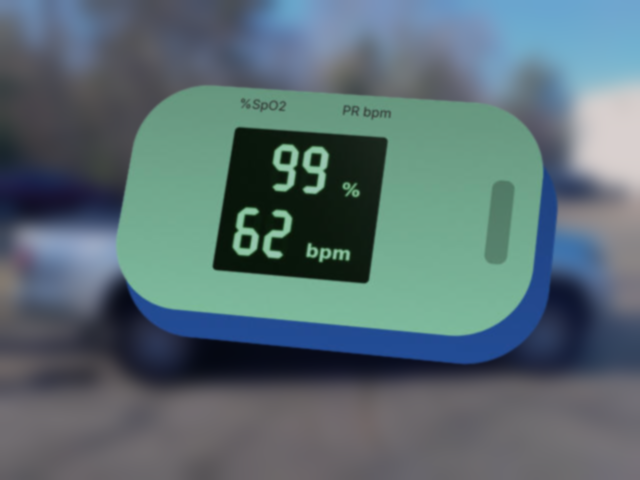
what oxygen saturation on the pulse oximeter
99 %
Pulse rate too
62 bpm
